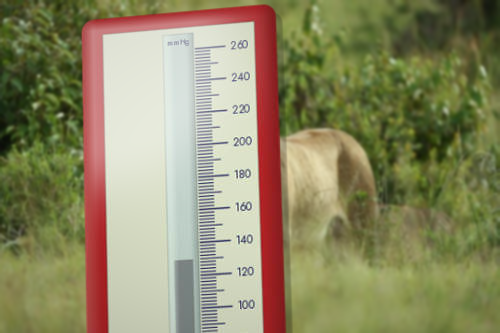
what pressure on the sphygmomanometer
130 mmHg
